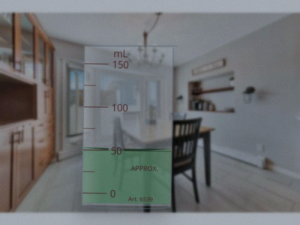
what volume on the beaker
50 mL
